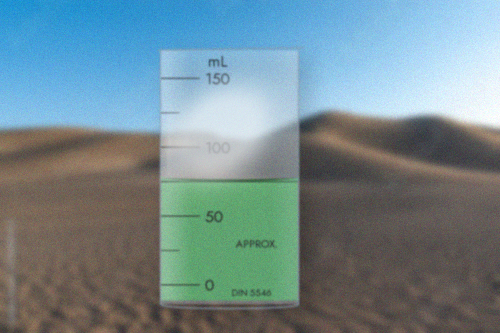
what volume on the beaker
75 mL
